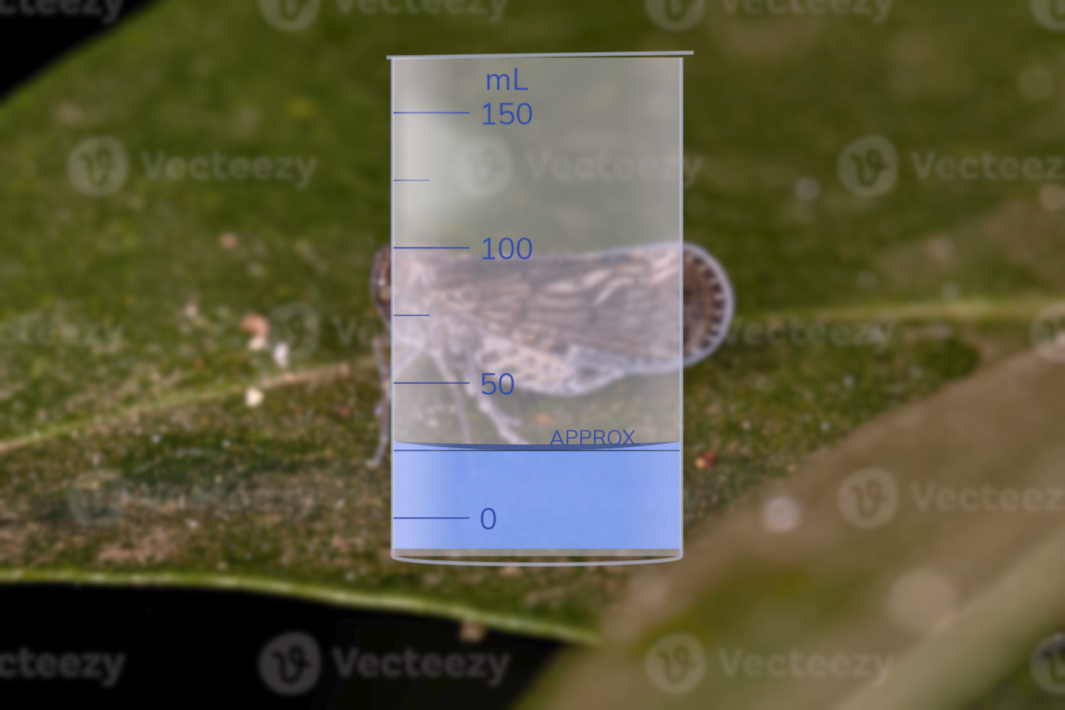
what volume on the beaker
25 mL
